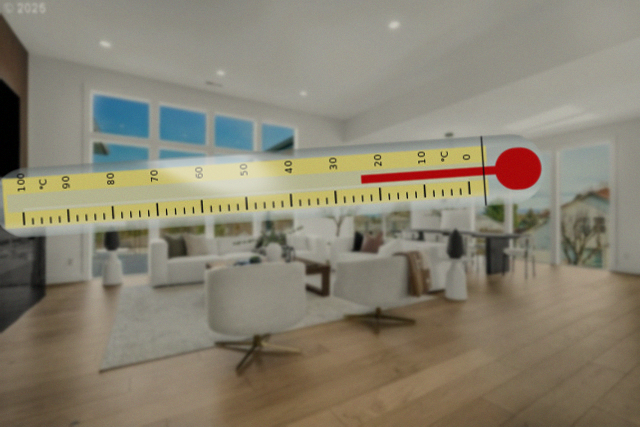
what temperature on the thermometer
24 °C
